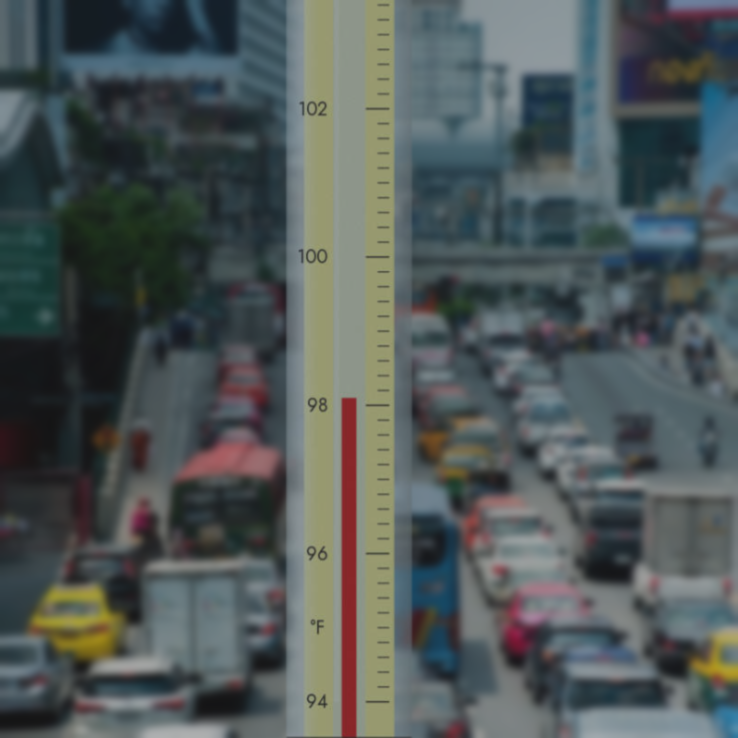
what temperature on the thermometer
98.1 °F
